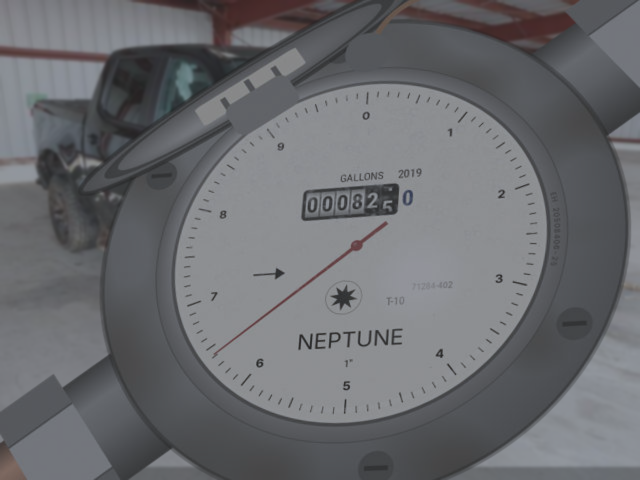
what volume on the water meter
8246.4 gal
